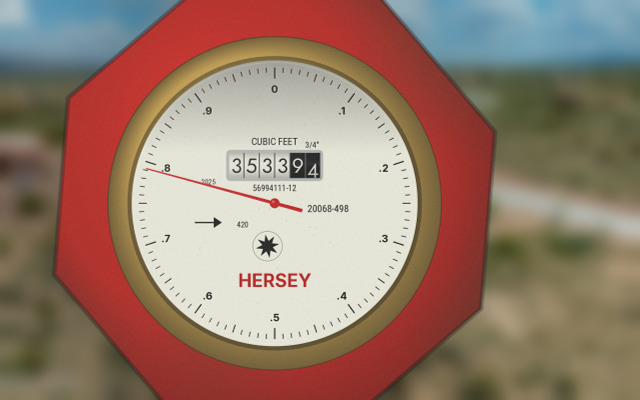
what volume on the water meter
353393.79 ft³
